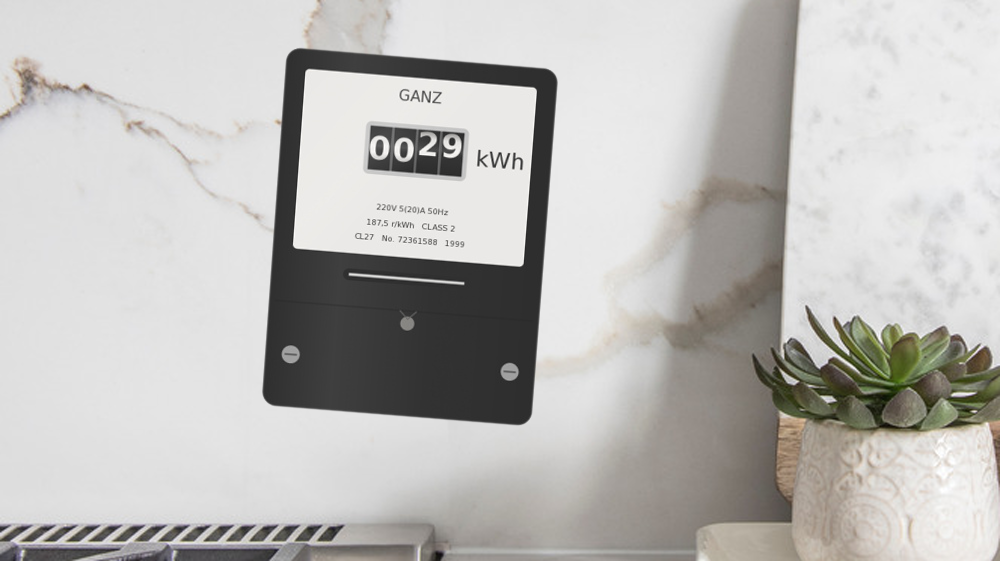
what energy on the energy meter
29 kWh
